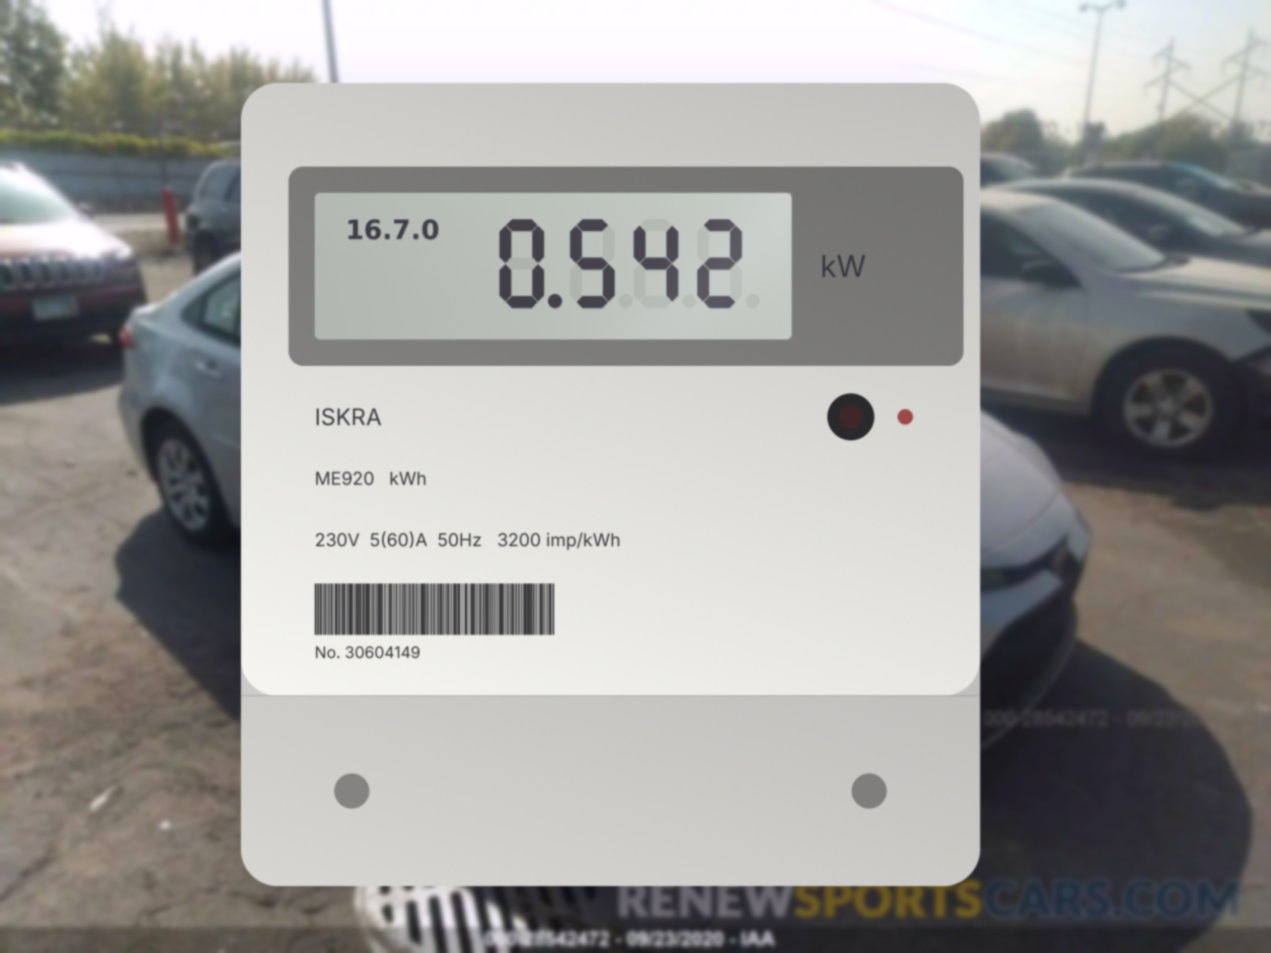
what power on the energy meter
0.542 kW
